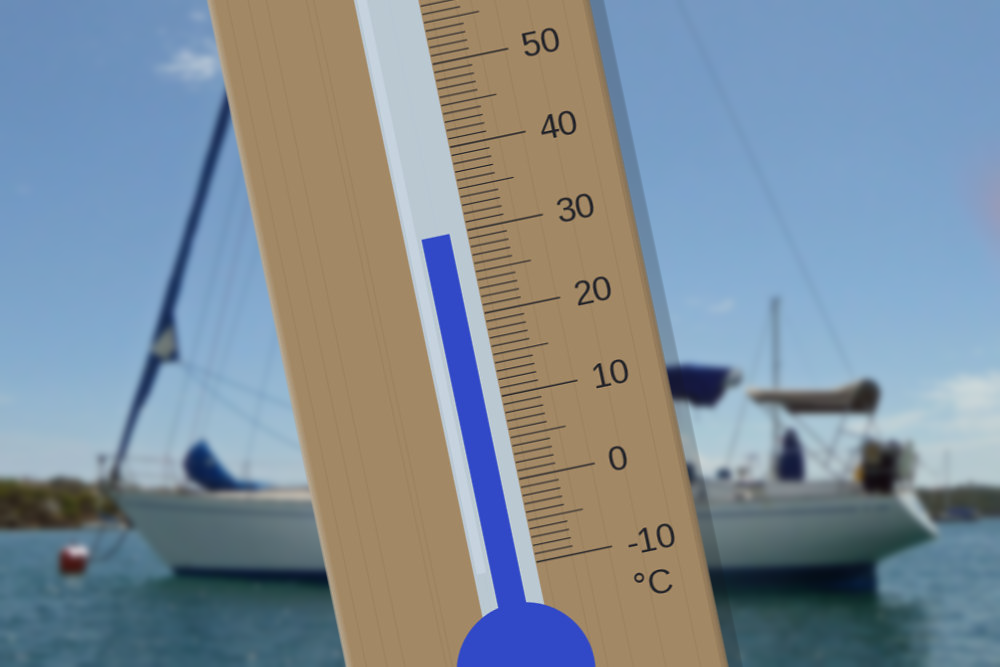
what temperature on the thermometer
30 °C
